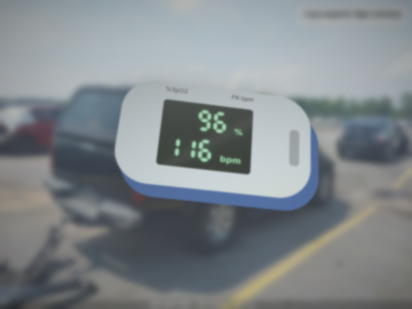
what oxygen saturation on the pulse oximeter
96 %
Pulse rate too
116 bpm
